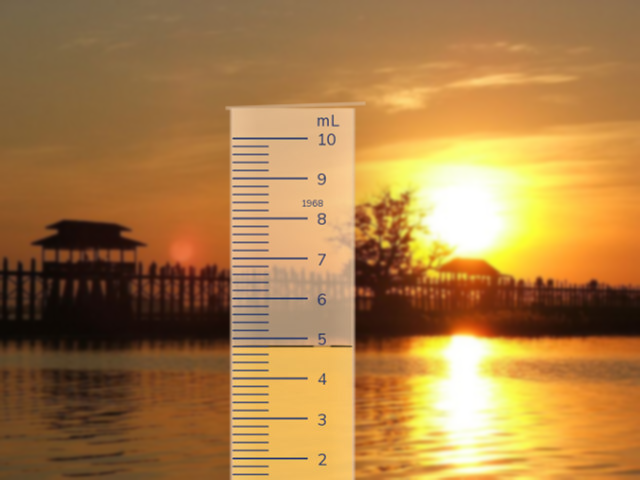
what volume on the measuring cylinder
4.8 mL
